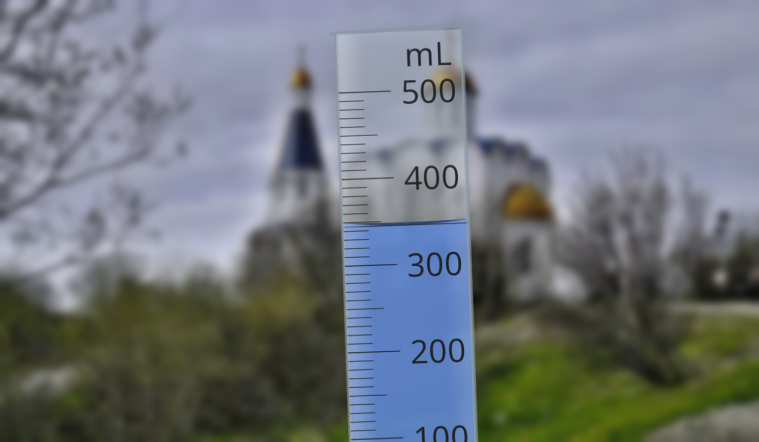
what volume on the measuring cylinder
345 mL
